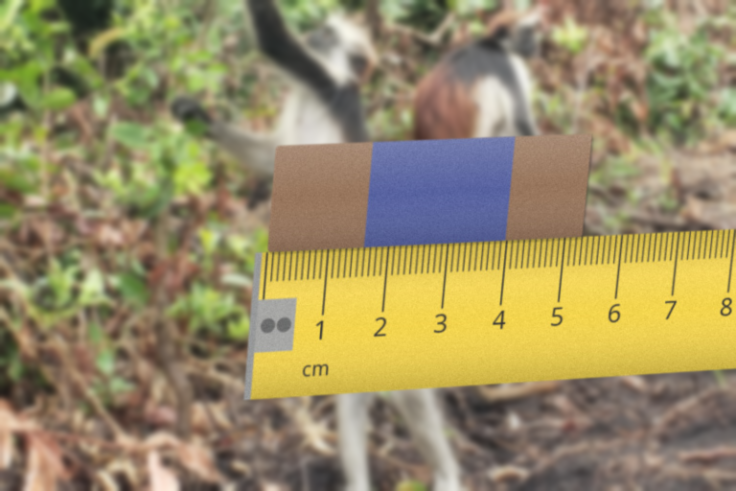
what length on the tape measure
5.3 cm
